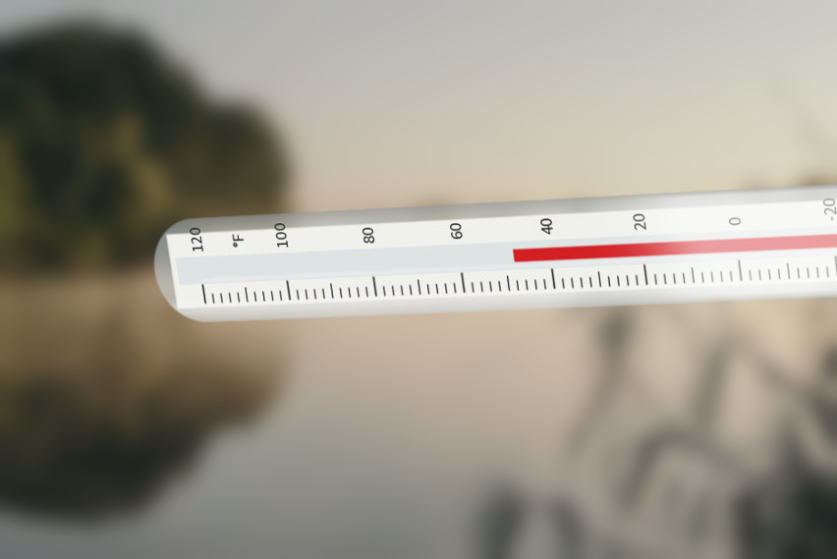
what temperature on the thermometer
48 °F
